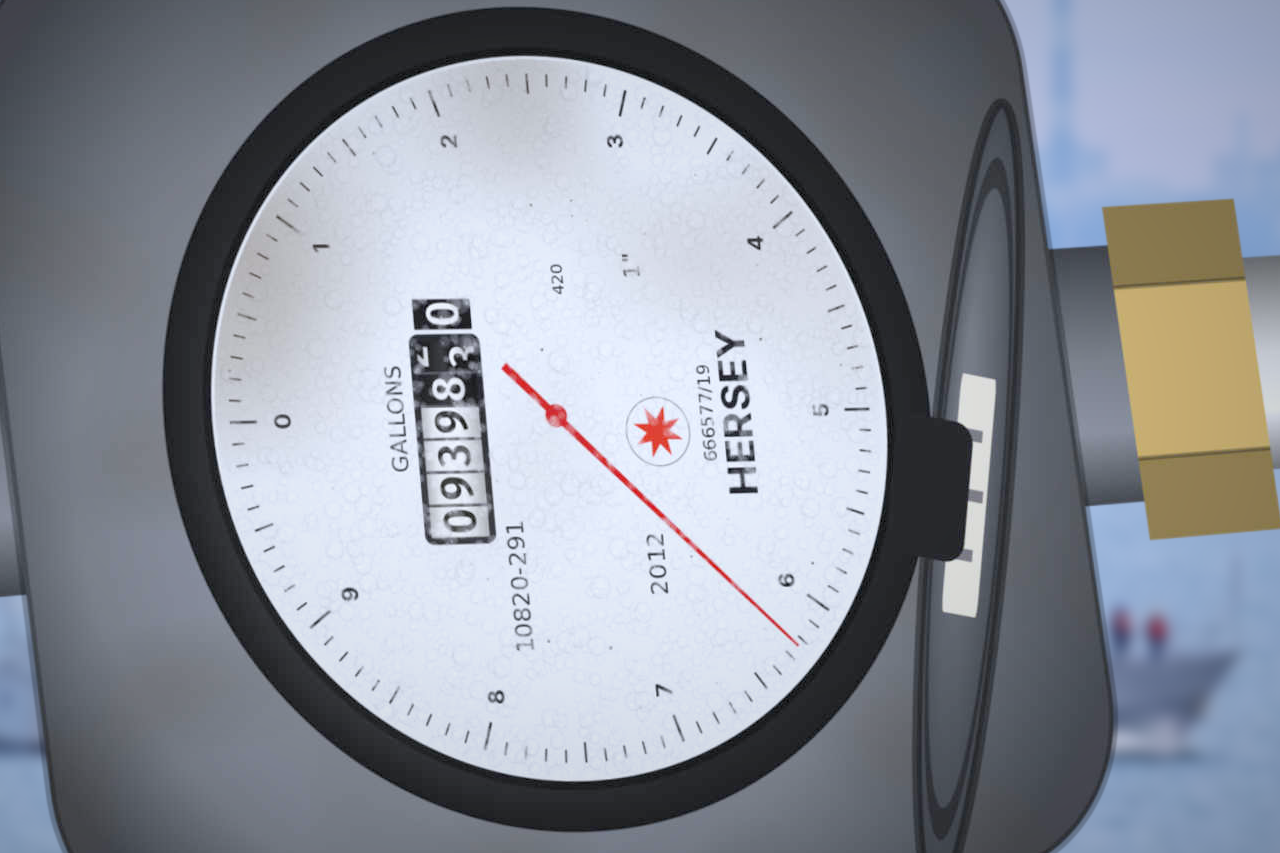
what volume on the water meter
939826.2 gal
